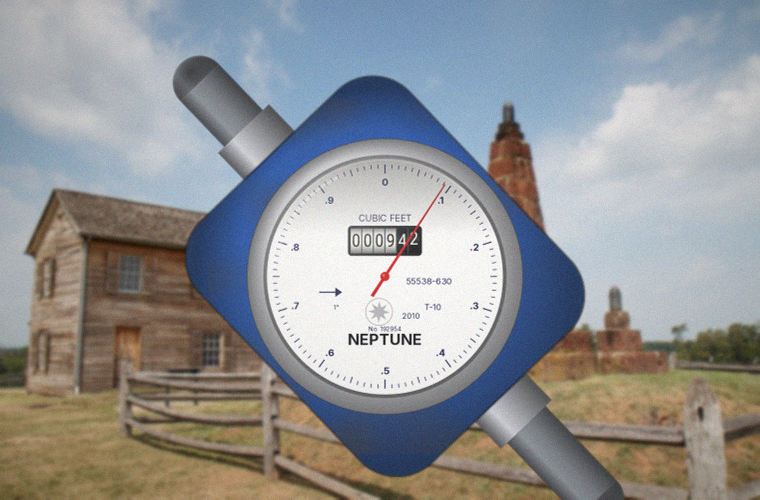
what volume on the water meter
942.09 ft³
